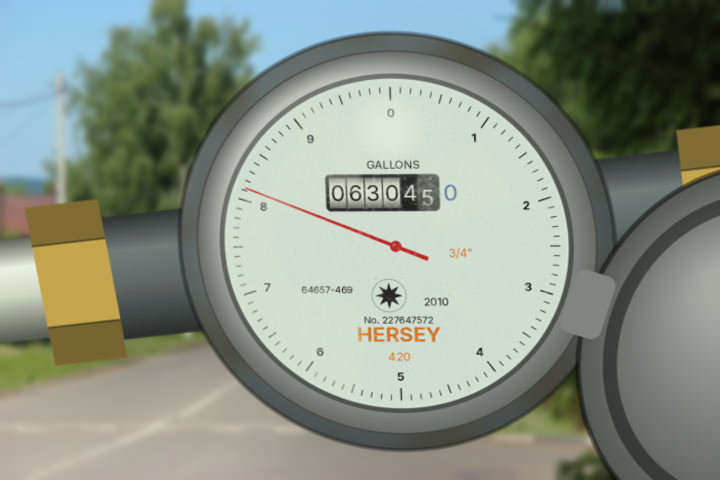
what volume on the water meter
630448.1 gal
